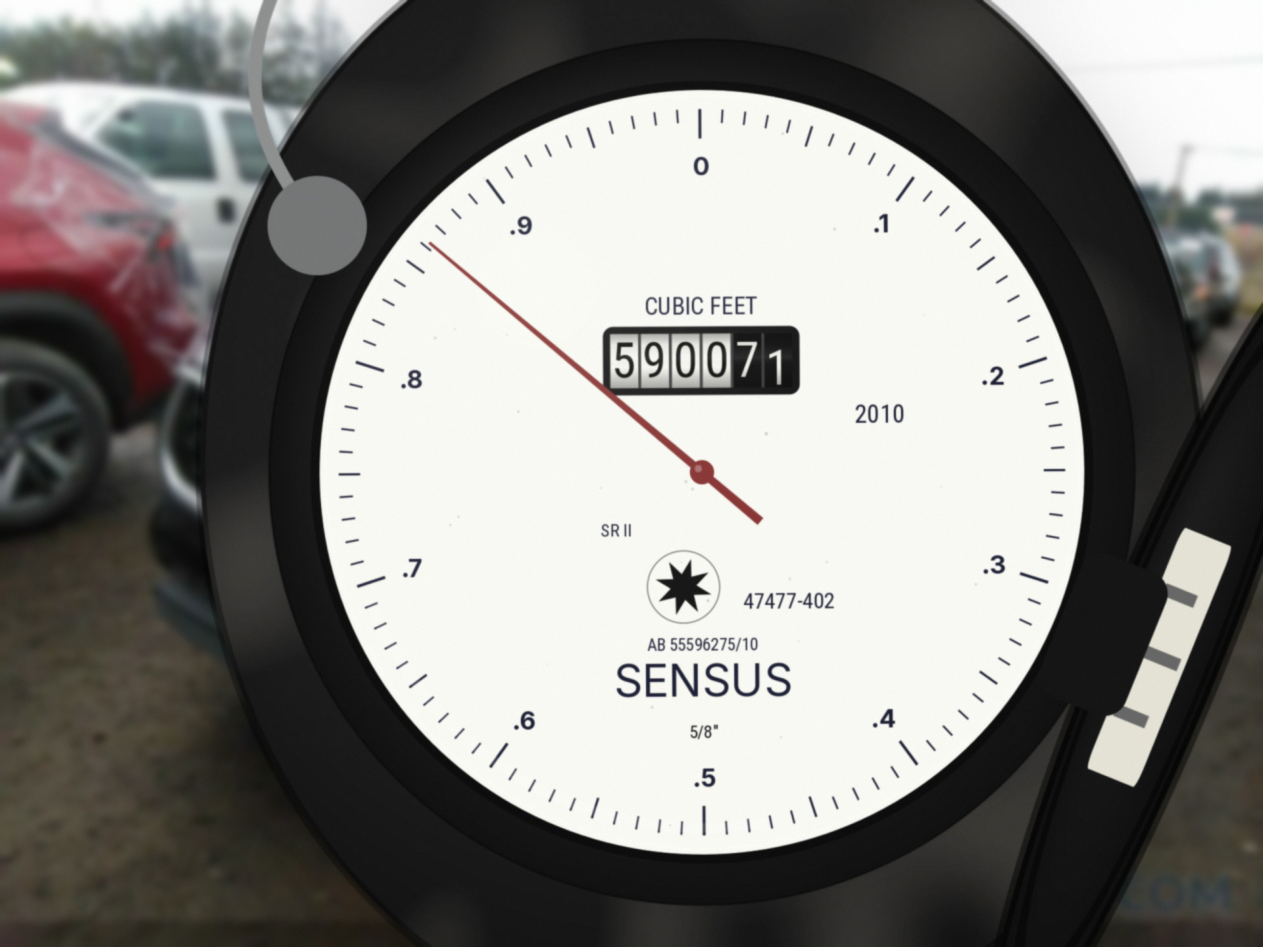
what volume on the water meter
590070.86 ft³
